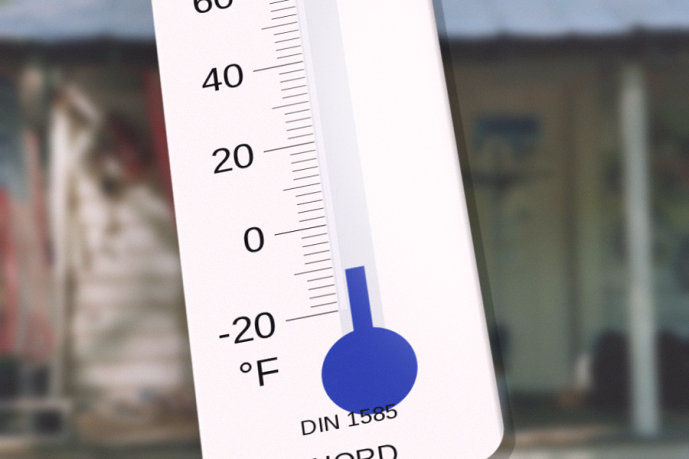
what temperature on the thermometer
-11 °F
